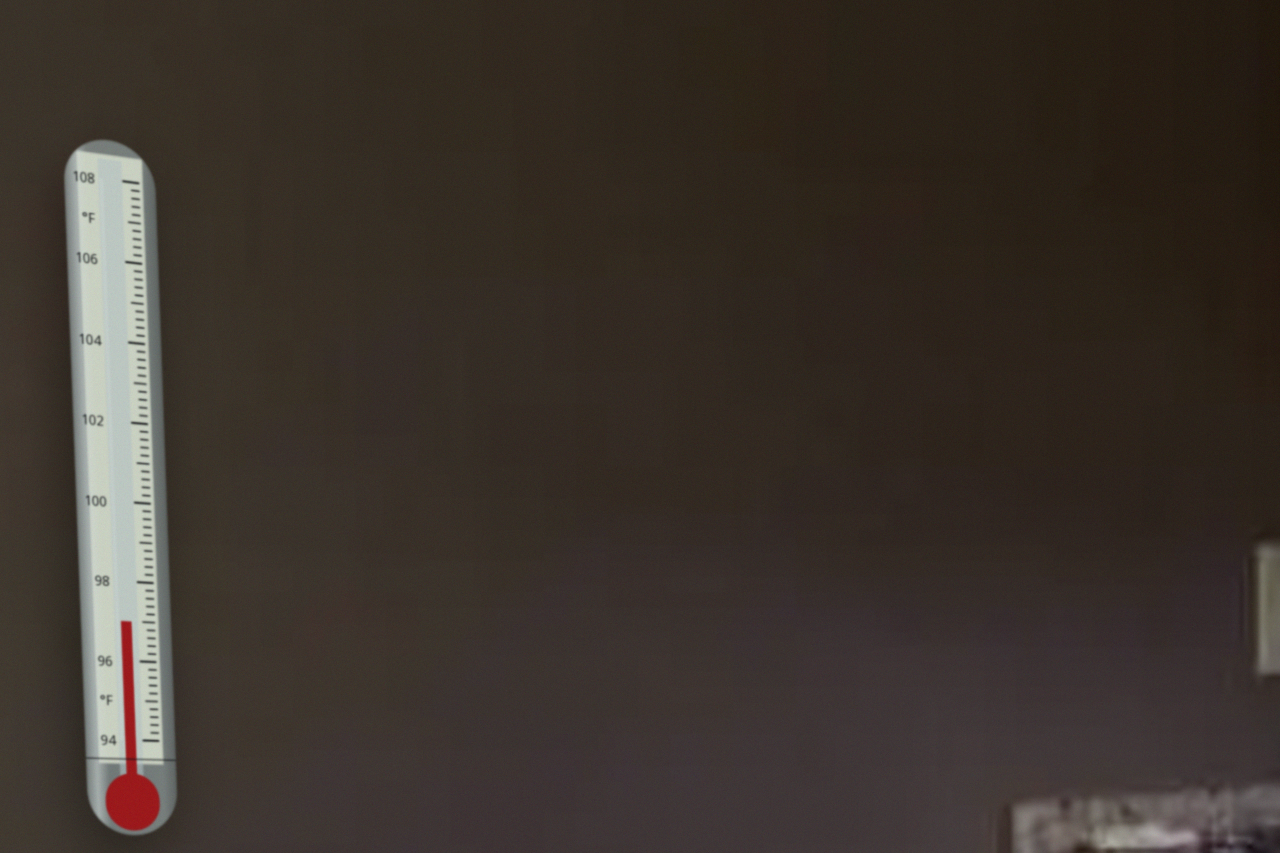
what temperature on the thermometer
97 °F
